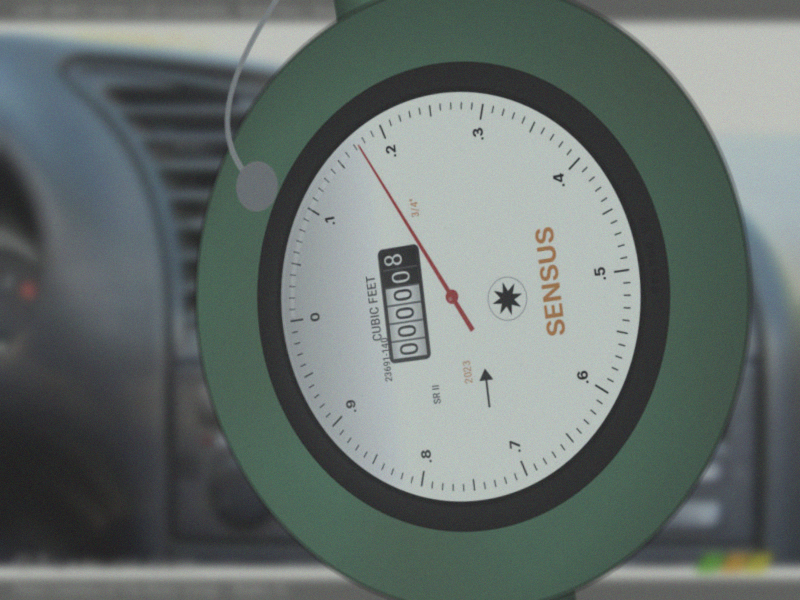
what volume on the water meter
8.17 ft³
